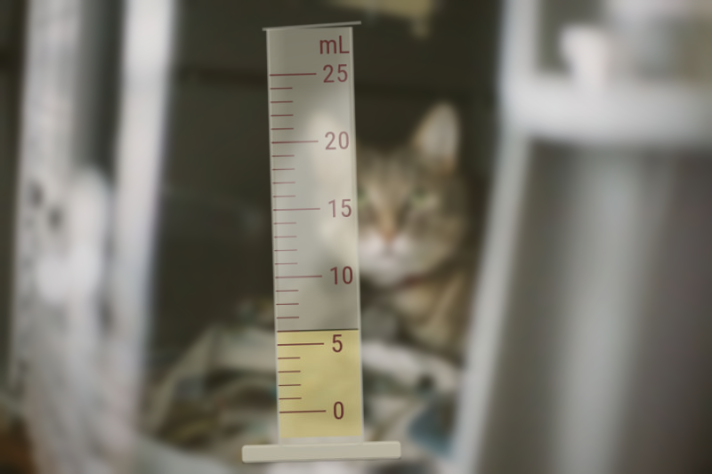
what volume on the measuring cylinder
6 mL
